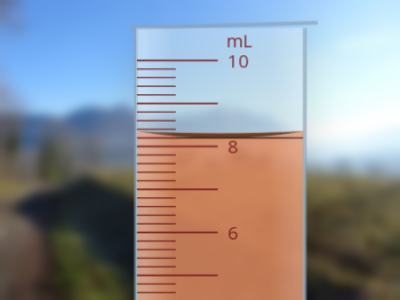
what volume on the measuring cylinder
8.2 mL
